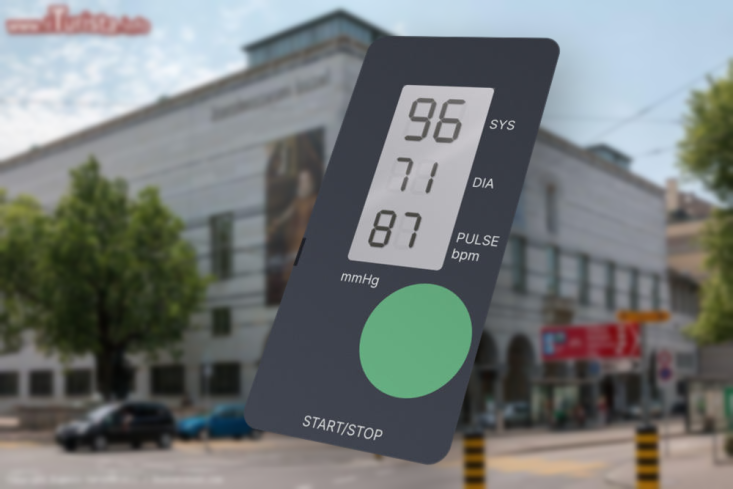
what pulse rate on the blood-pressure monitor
87 bpm
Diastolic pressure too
71 mmHg
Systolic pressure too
96 mmHg
